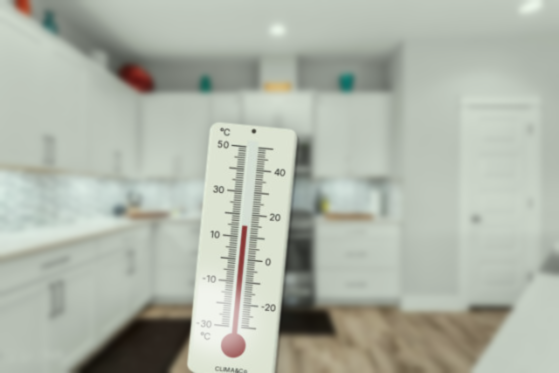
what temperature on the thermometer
15 °C
